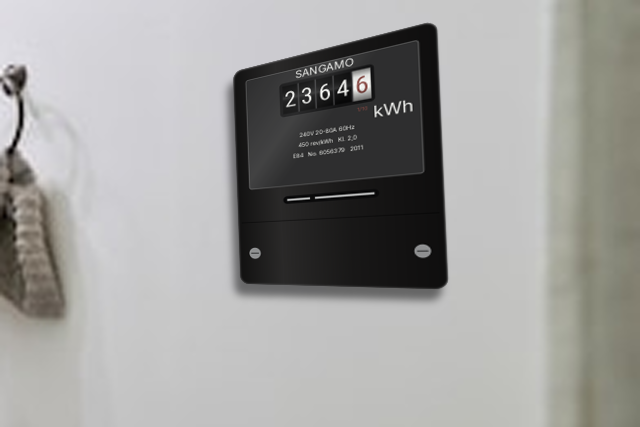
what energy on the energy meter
2364.6 kWh
